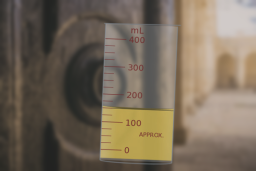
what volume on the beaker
150 mL
